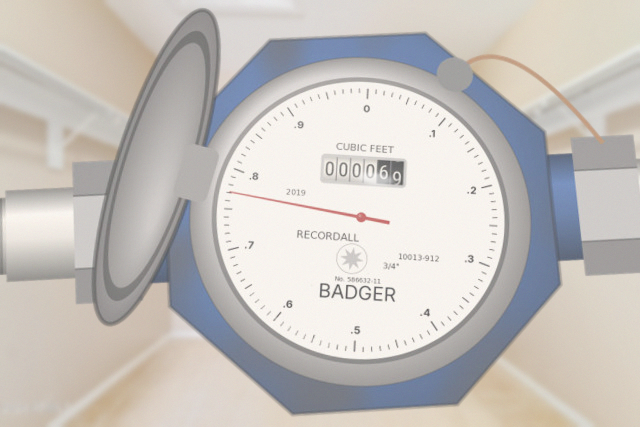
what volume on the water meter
68.77 ft³
